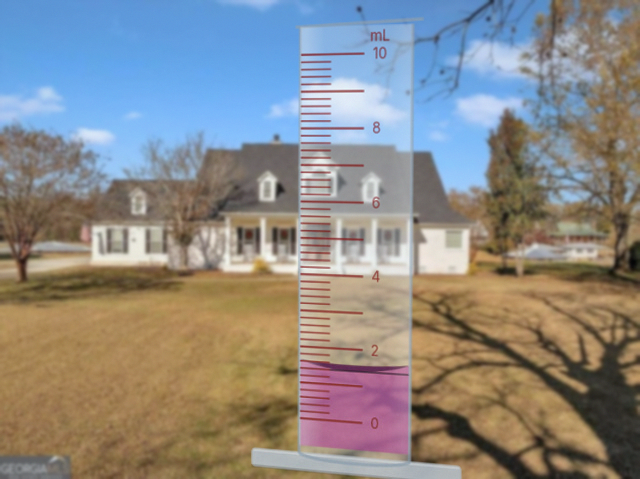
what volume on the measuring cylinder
1.4 mL
